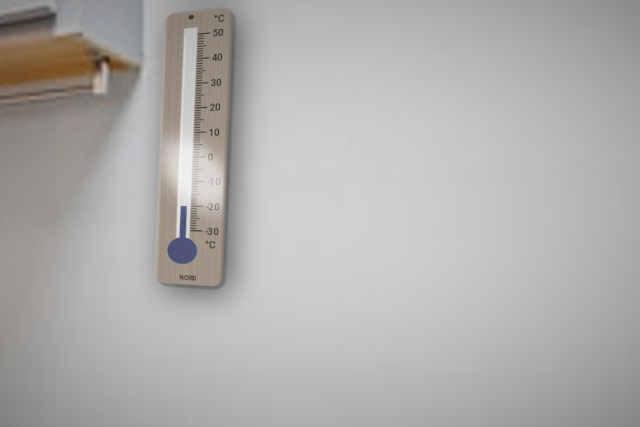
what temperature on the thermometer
-20 °C
